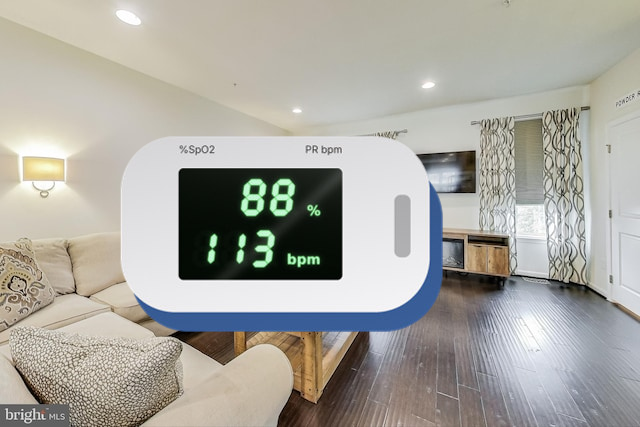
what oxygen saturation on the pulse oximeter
88 %
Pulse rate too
113 bpm
